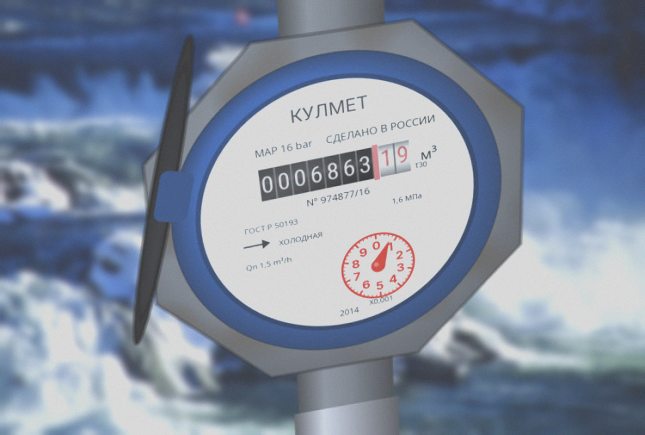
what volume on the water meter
6863.190 m³
